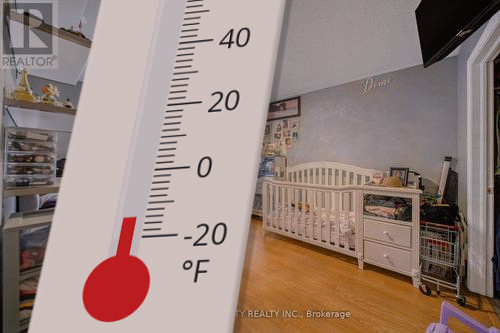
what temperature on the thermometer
-14 °F
